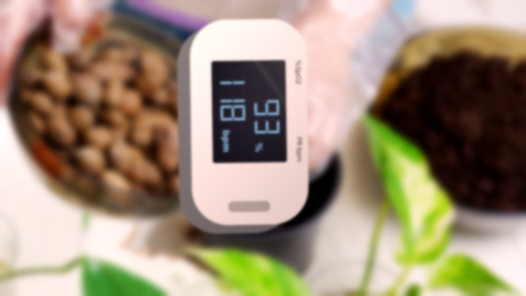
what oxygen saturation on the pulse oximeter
93 %
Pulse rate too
118 bpm
